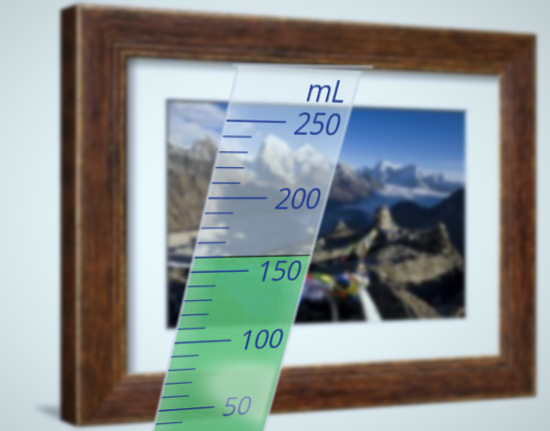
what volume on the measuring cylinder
160 mL
